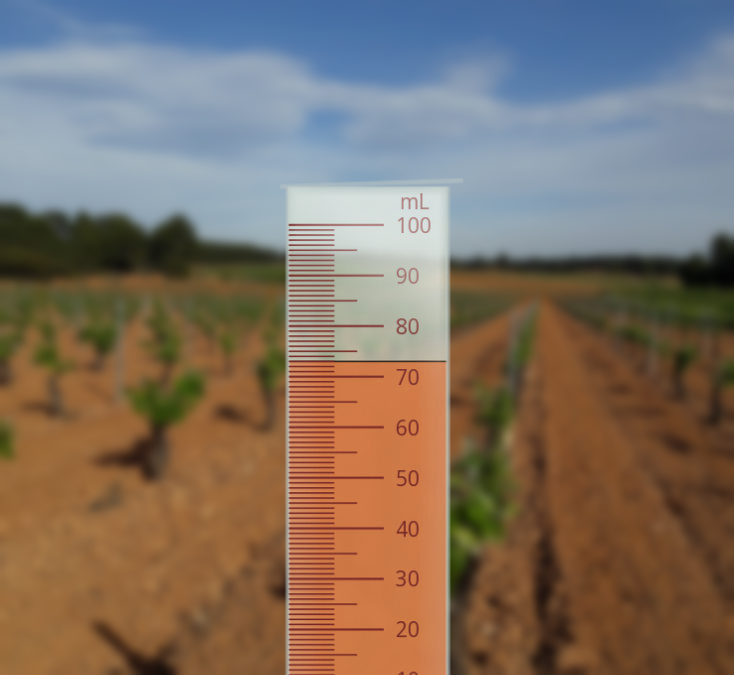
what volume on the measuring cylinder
73 mL
